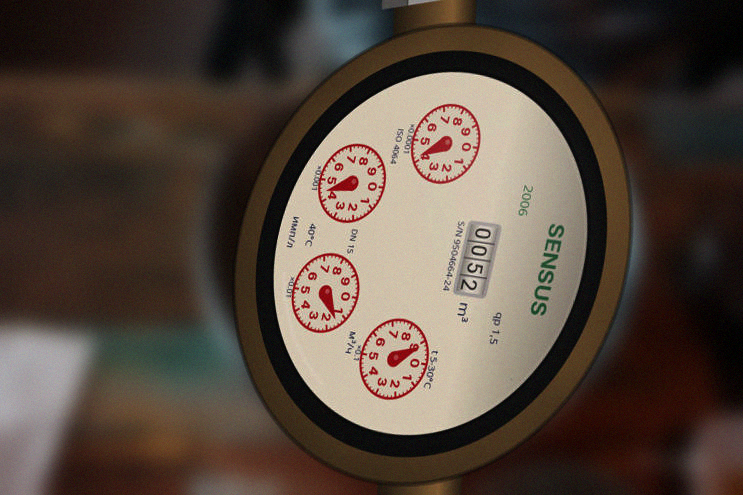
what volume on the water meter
51.9144 m³
